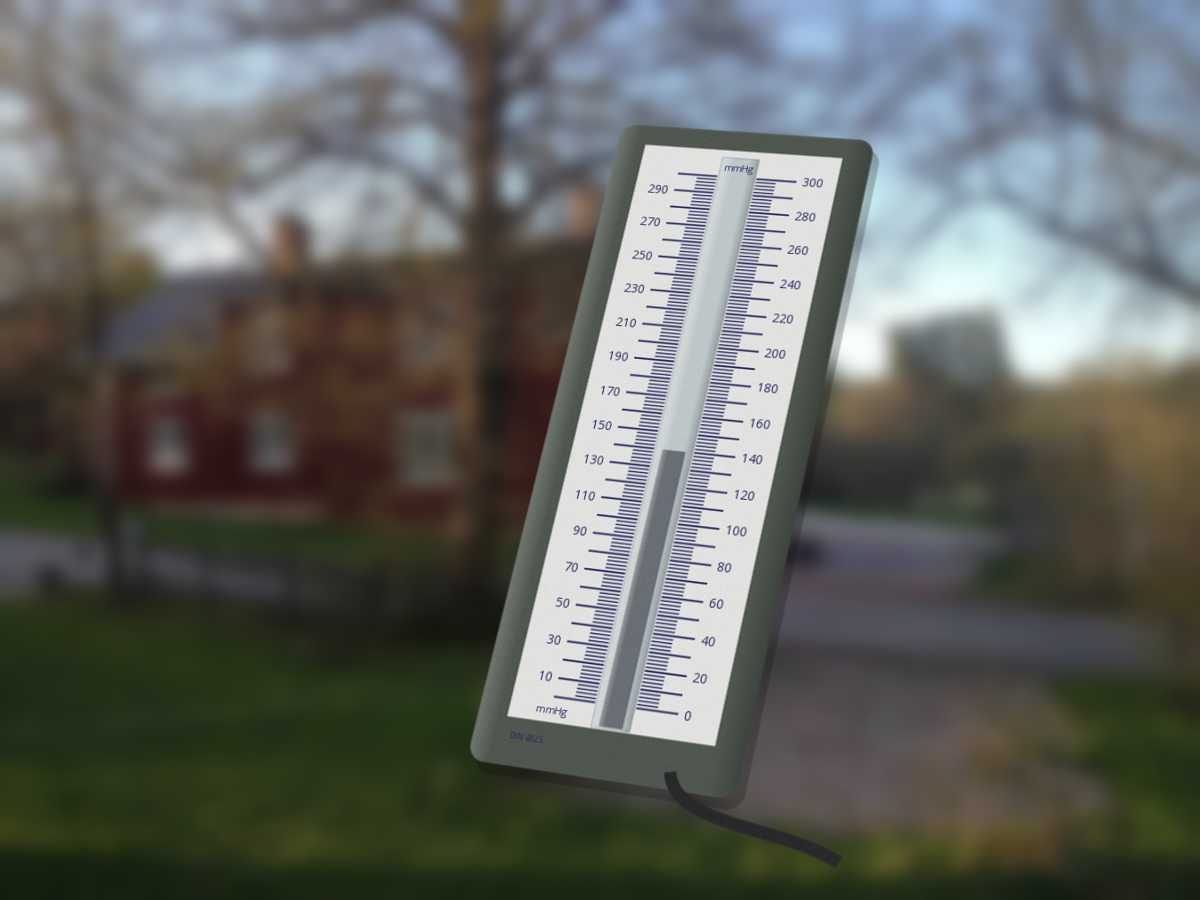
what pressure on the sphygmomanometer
140 mmHg
